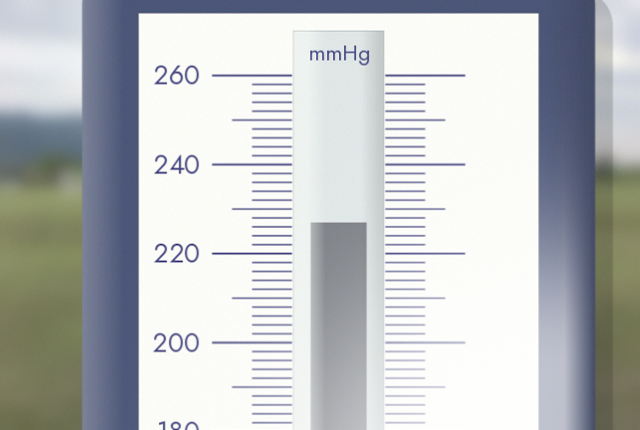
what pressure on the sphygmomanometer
227 mmHg
